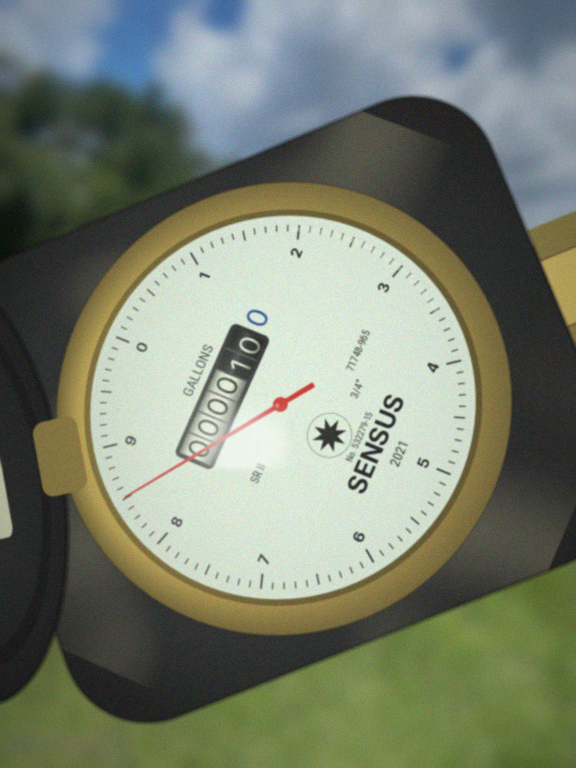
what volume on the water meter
98.5 gal
